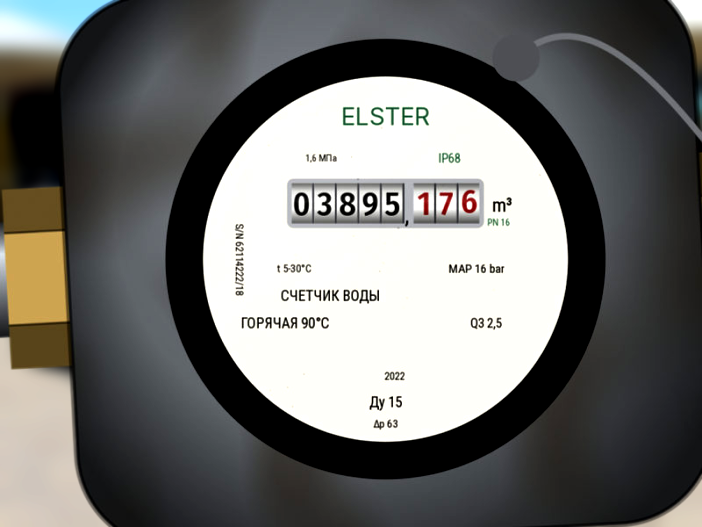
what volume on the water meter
3895.176 m³
